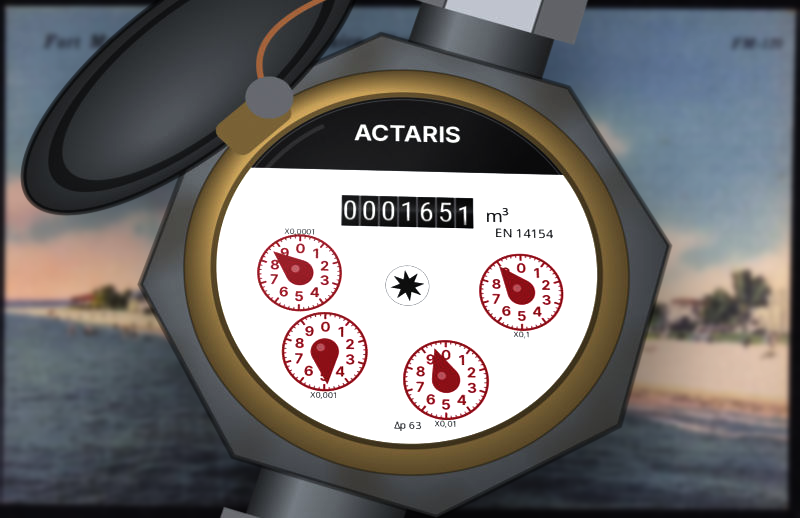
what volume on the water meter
1650.8948 m³
